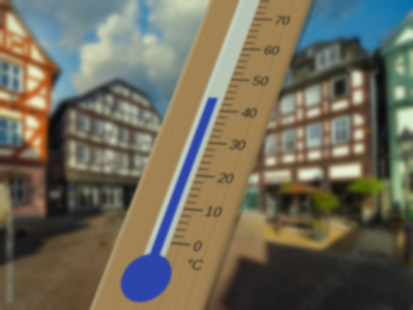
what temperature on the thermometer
44 °C
